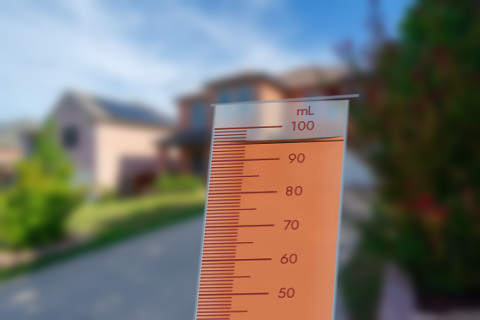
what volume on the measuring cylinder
95 mL
